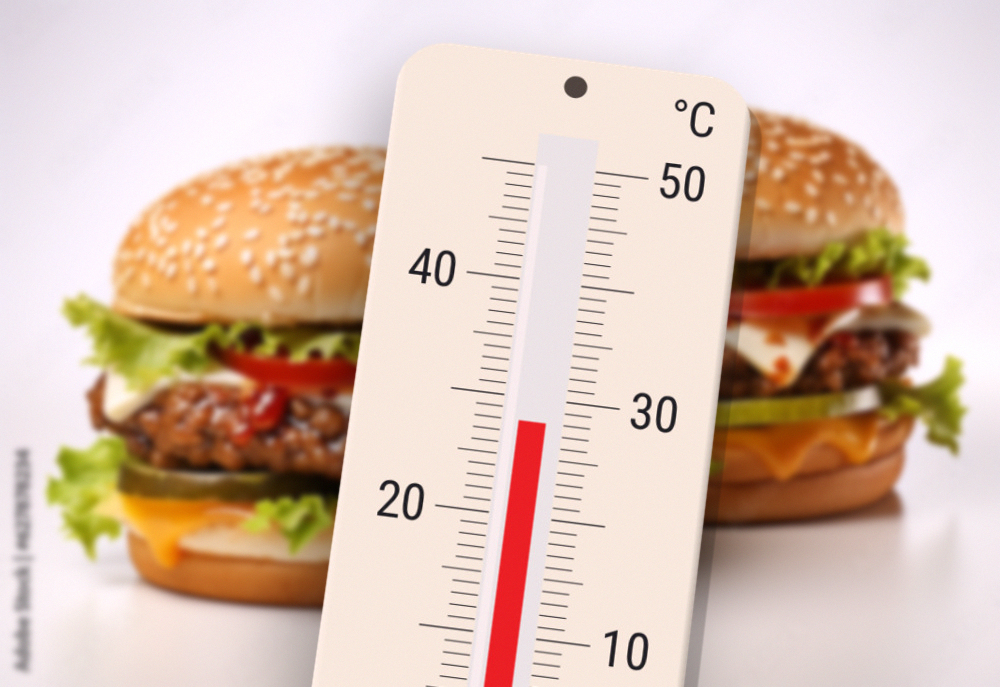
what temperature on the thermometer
28 °C
